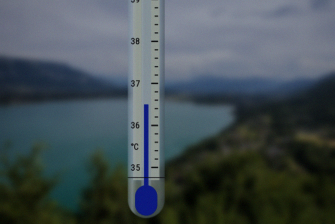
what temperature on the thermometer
36.5 °C
